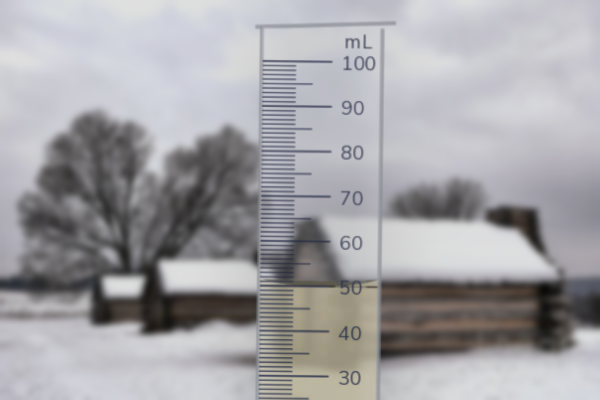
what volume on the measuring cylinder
50 mL
